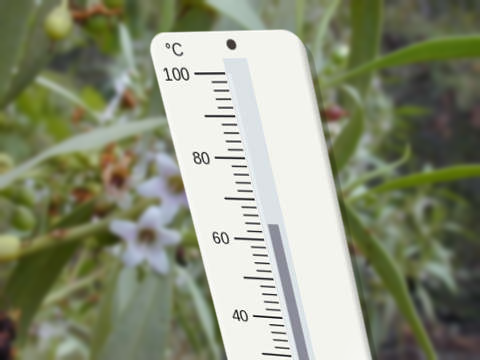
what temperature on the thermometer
64 °C
